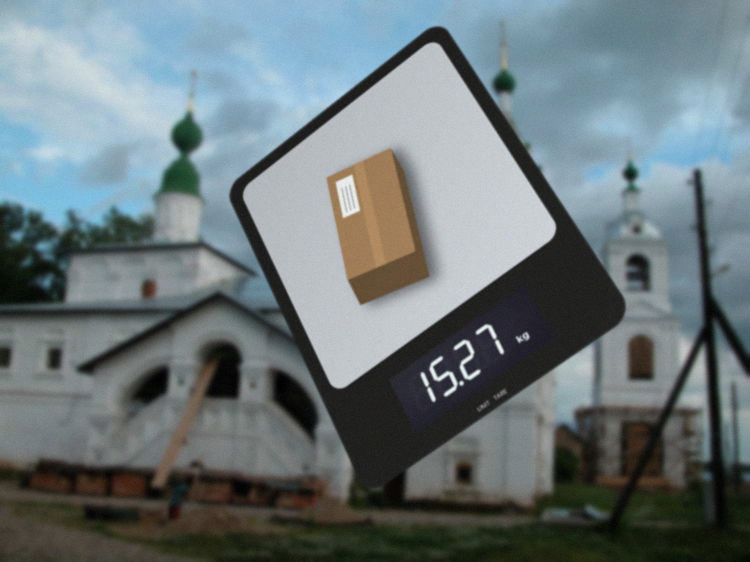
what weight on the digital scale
15.27 kg
